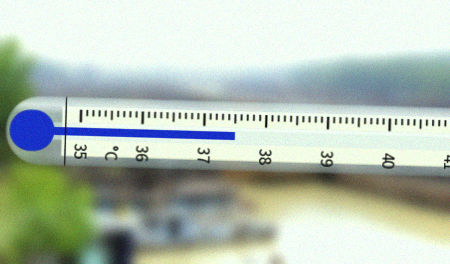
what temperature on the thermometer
37.5 °C
